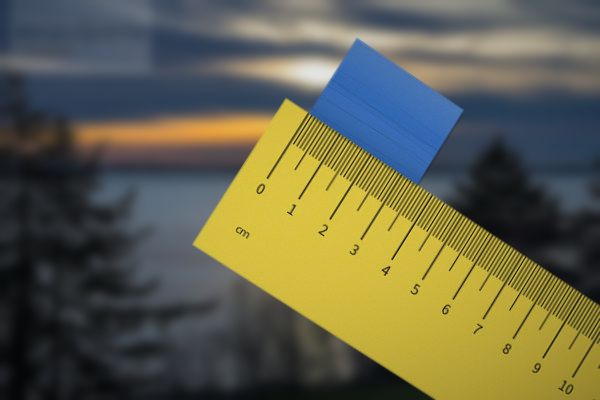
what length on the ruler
3.5 cm
